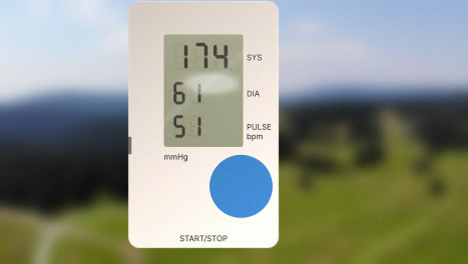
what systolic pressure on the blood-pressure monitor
174 mmHg
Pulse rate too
51 bpm
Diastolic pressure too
61 mmHg
